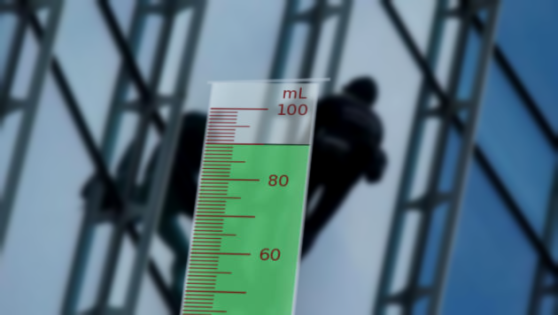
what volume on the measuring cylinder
90 mL
